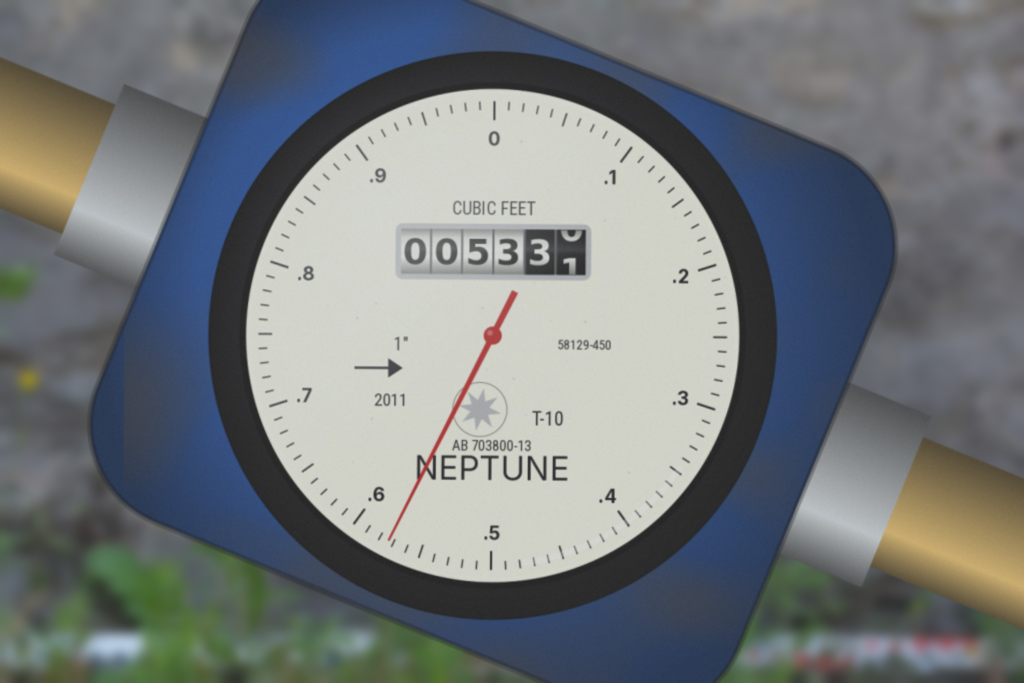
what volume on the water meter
5330.57 ft³
